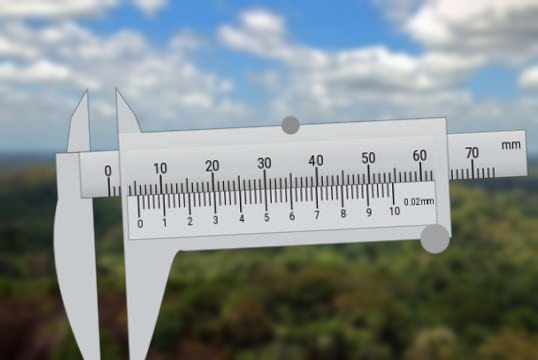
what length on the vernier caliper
5.5 mm
